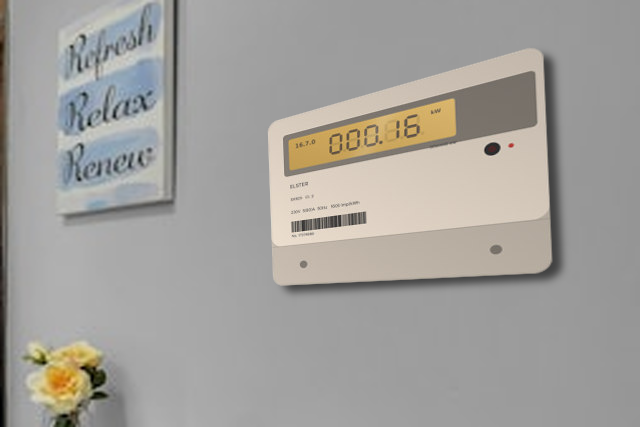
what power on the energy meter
0.16 kW
